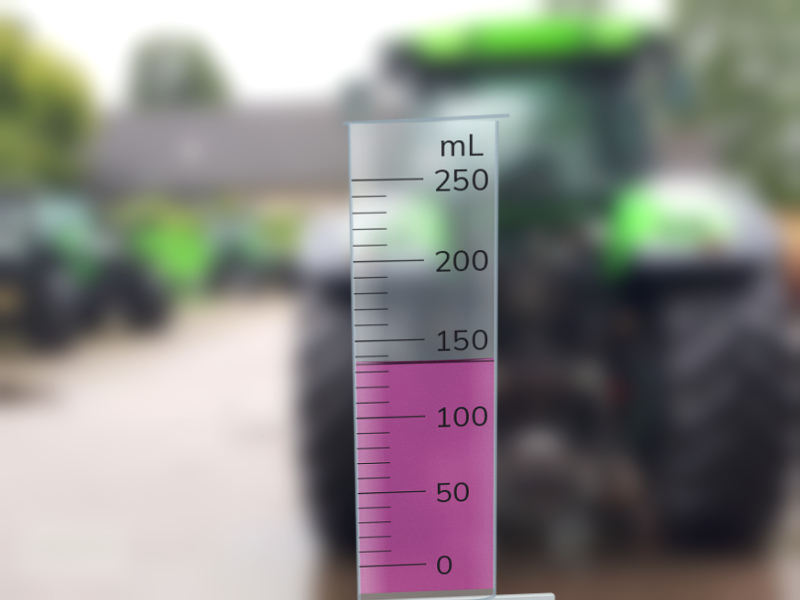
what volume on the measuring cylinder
135 mL
